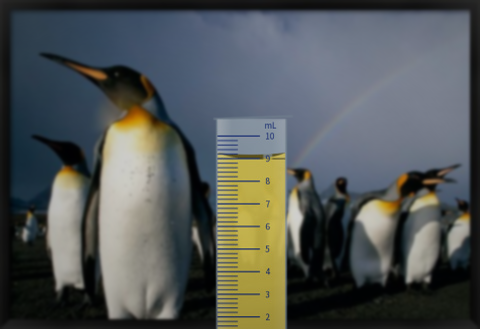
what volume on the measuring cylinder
9 mL
